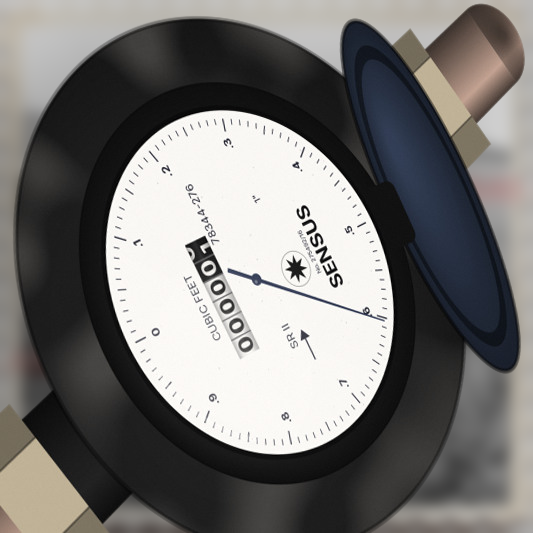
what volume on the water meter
0.60 ft³
